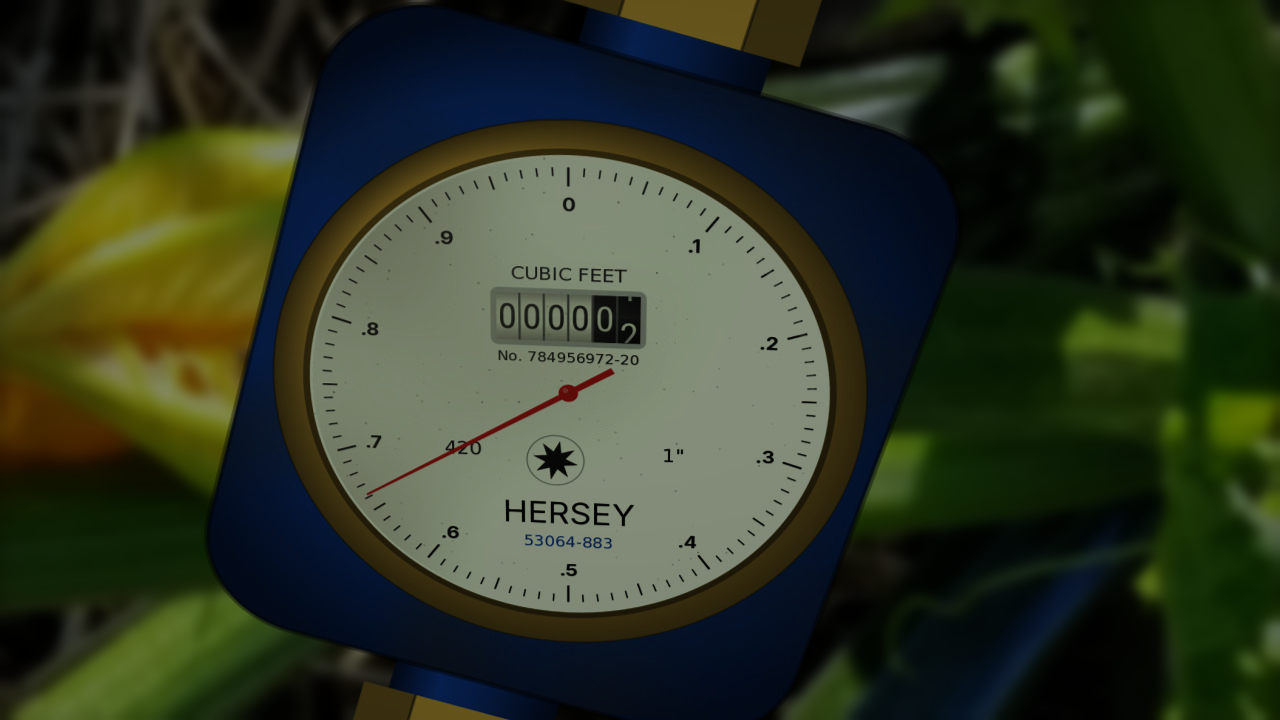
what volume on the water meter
1.66 ft³
